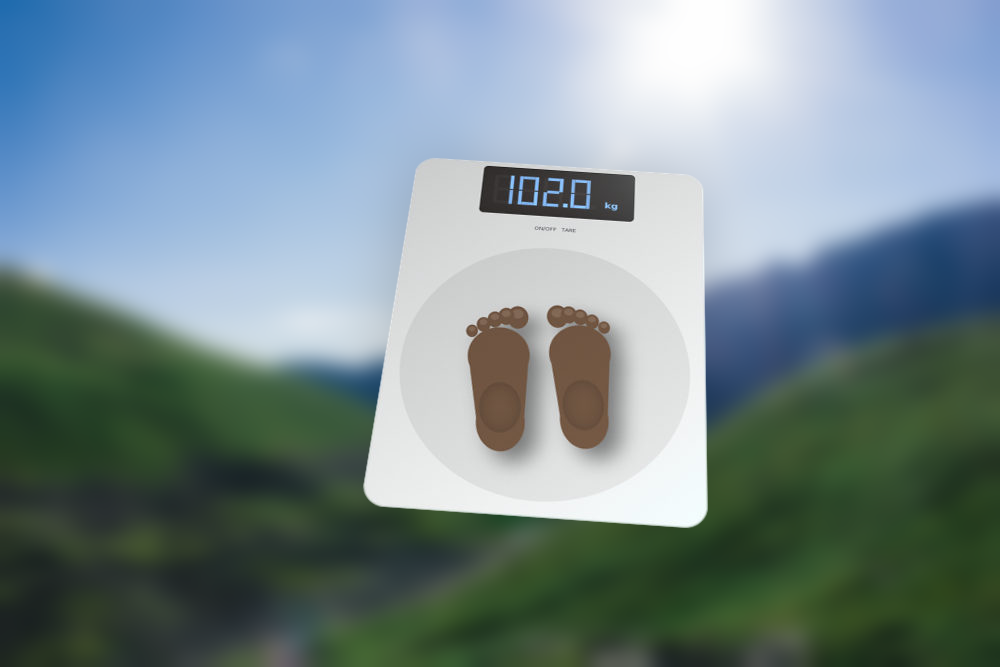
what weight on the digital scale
102.0 kg
